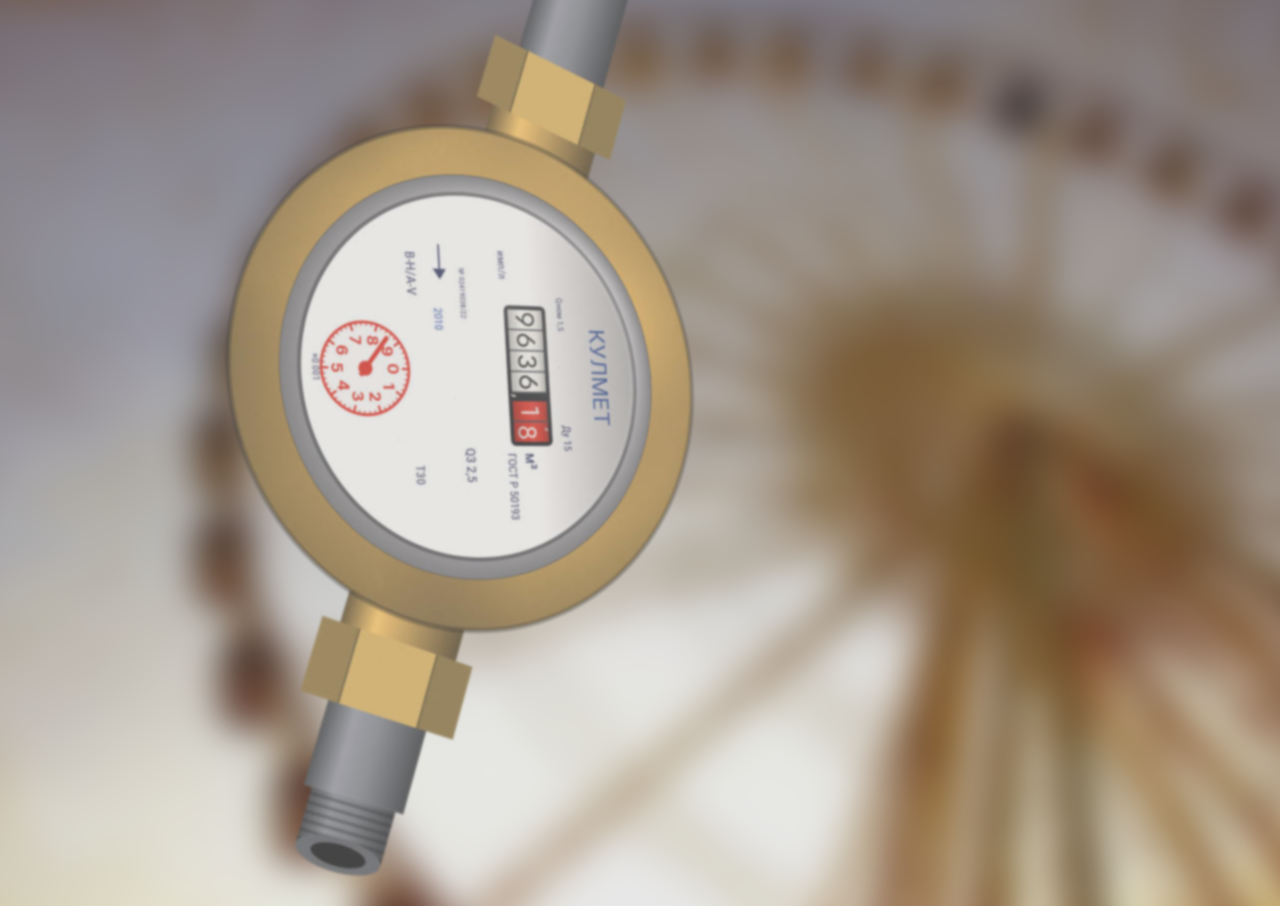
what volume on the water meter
9636.178 m³
